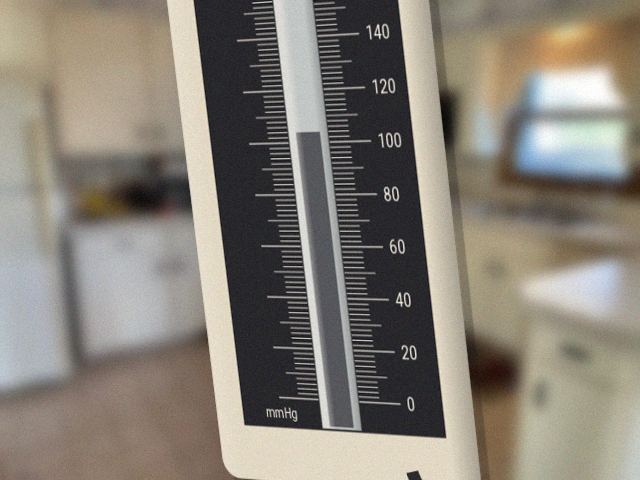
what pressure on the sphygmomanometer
104 mmHg
